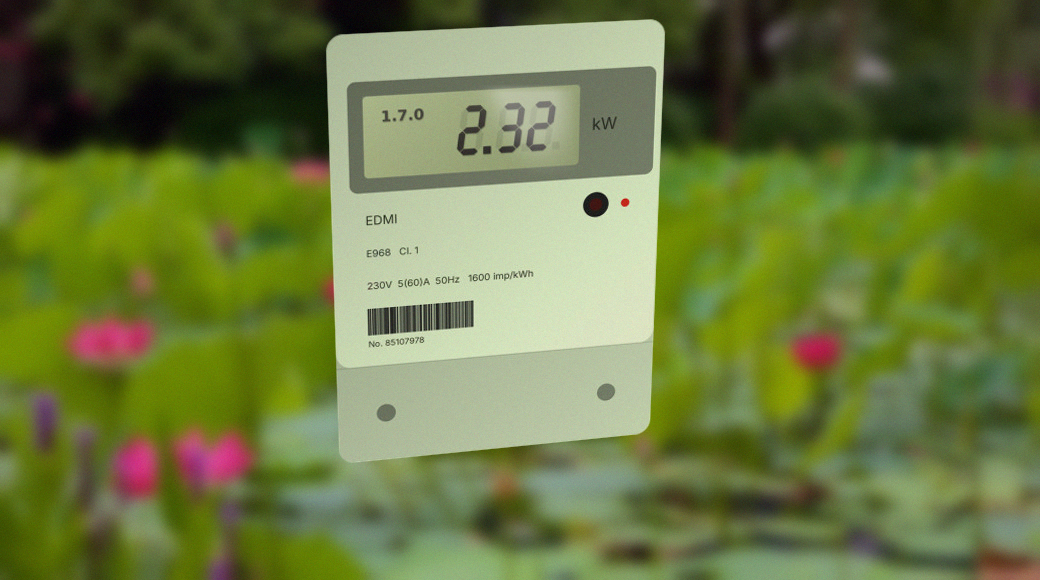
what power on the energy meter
2.32 kW
